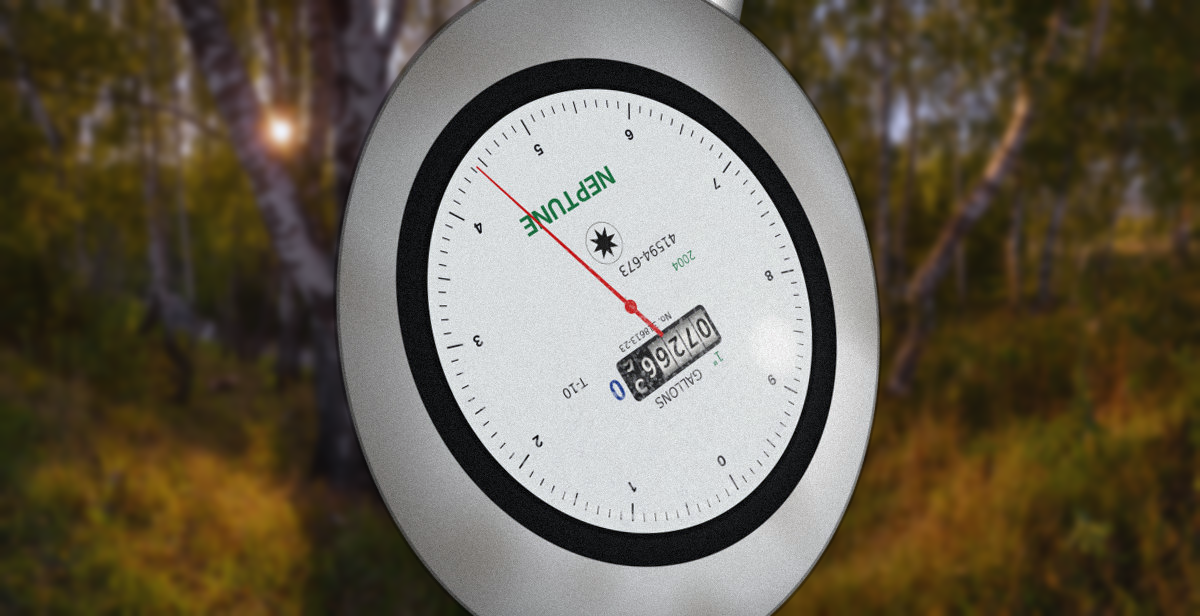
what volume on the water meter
726654.4 gal
